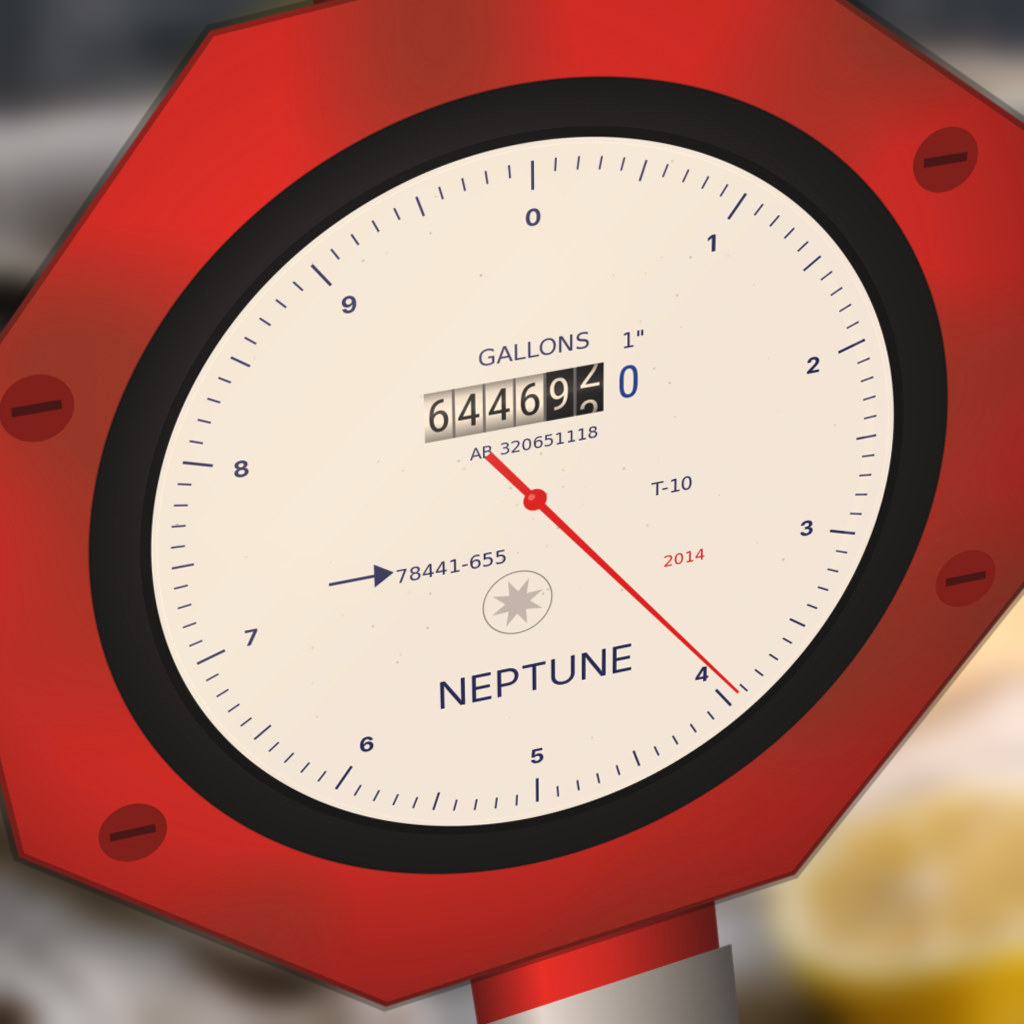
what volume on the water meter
6446923.9 gal
